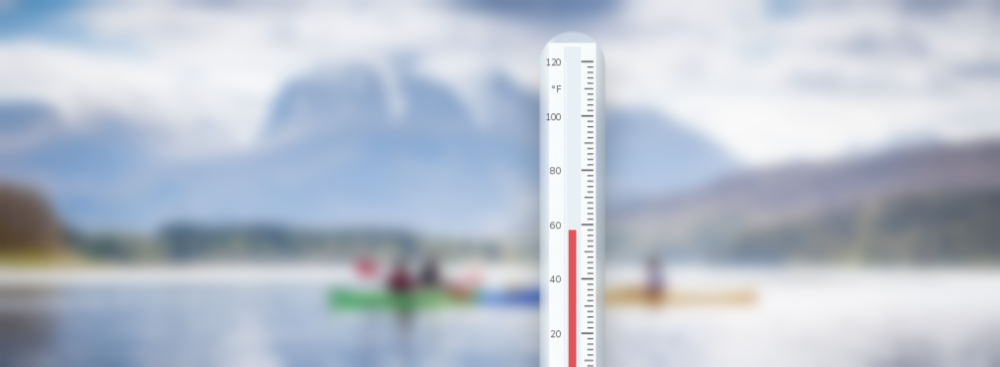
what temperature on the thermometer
58 °F
